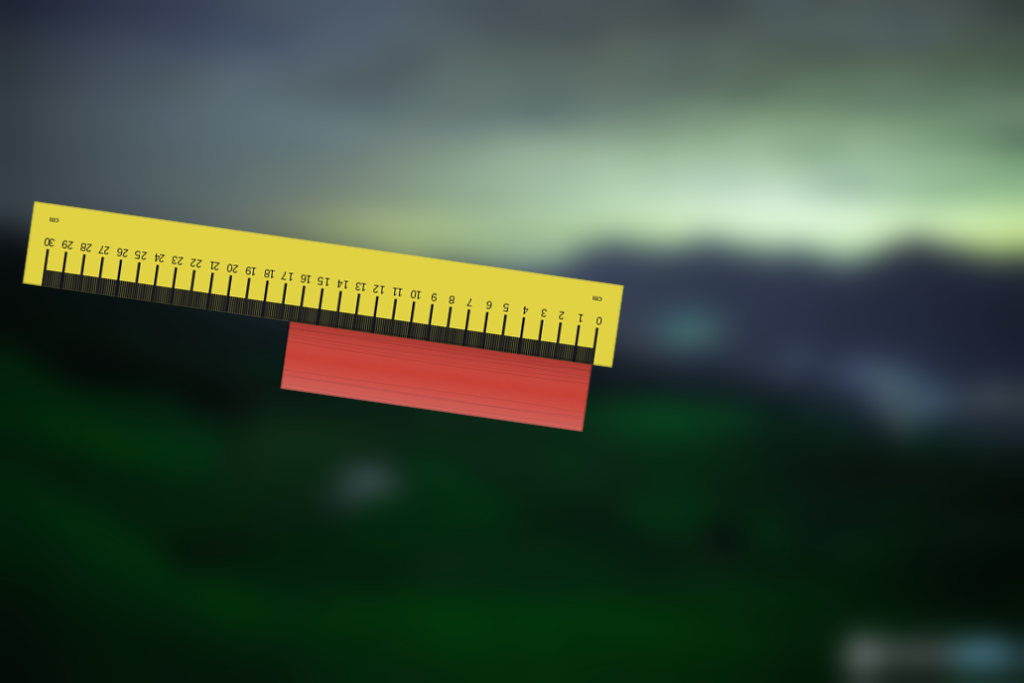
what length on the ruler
16.5 cm
